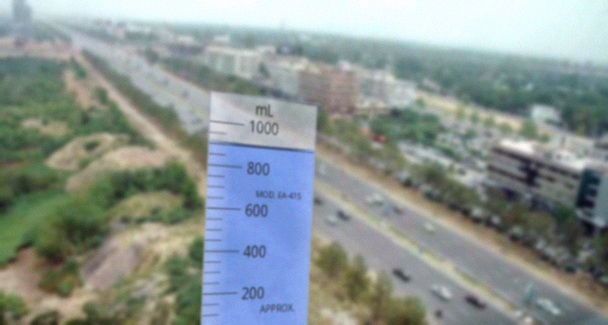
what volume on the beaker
900 mL
